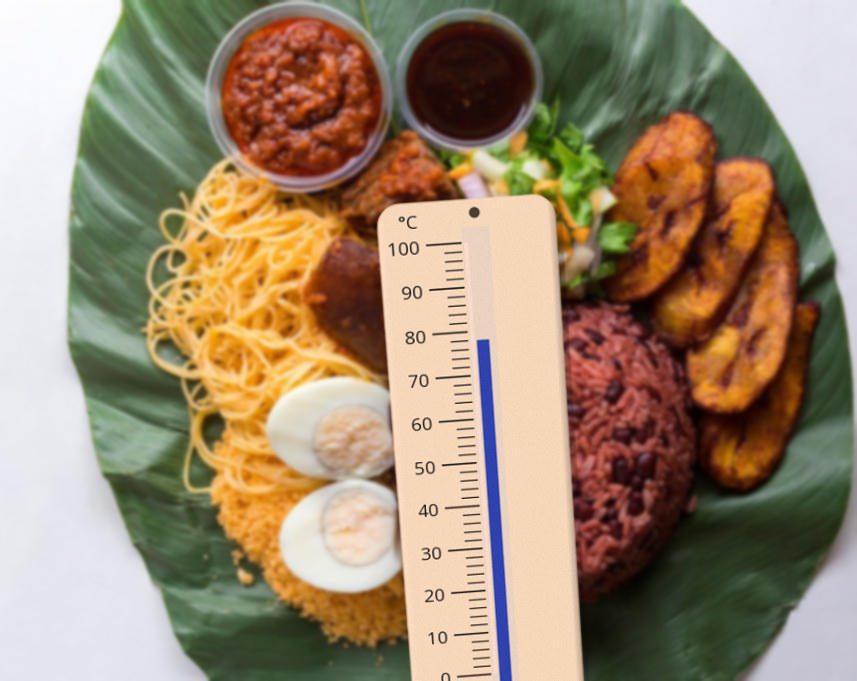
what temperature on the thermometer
78 °C
